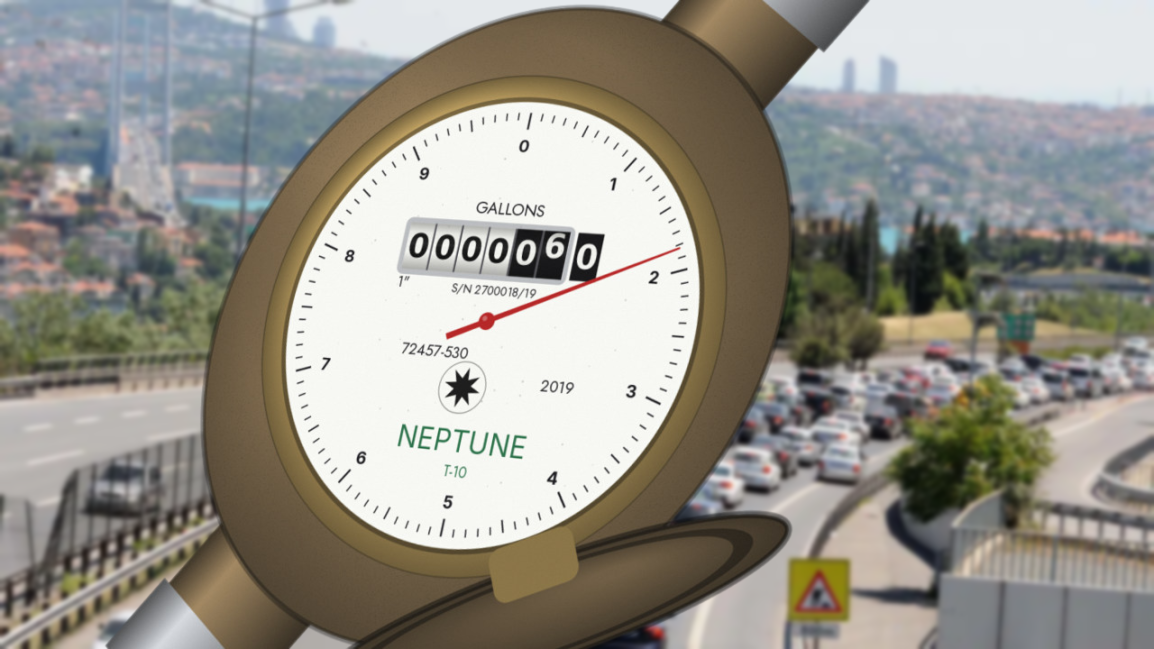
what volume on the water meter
61.8 gal
